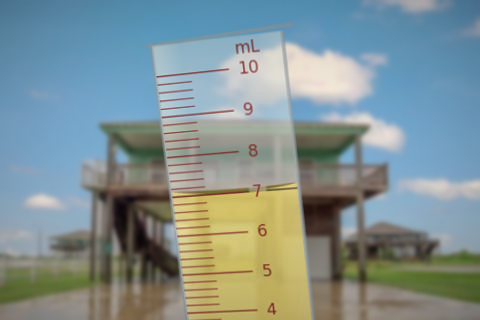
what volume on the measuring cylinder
7 mL
